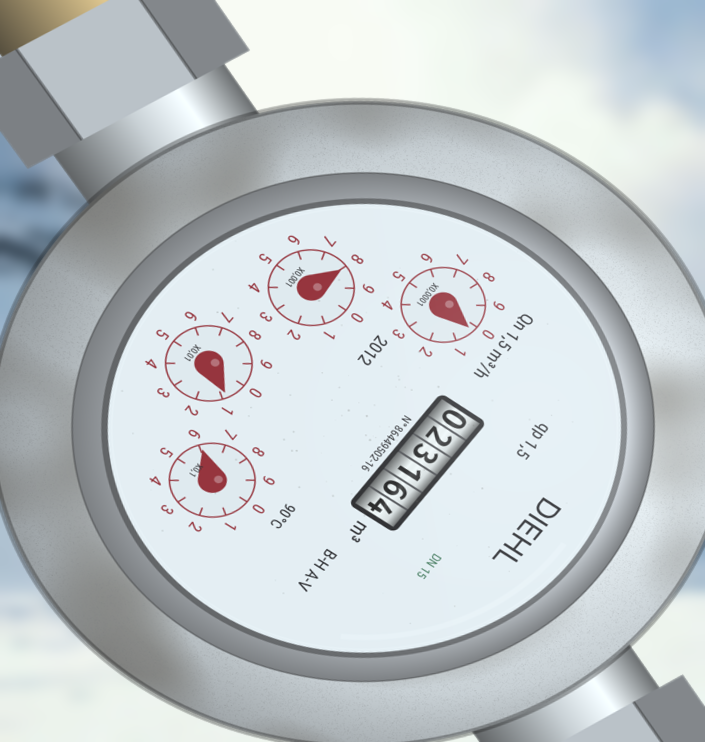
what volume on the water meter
23164.6080 m³
